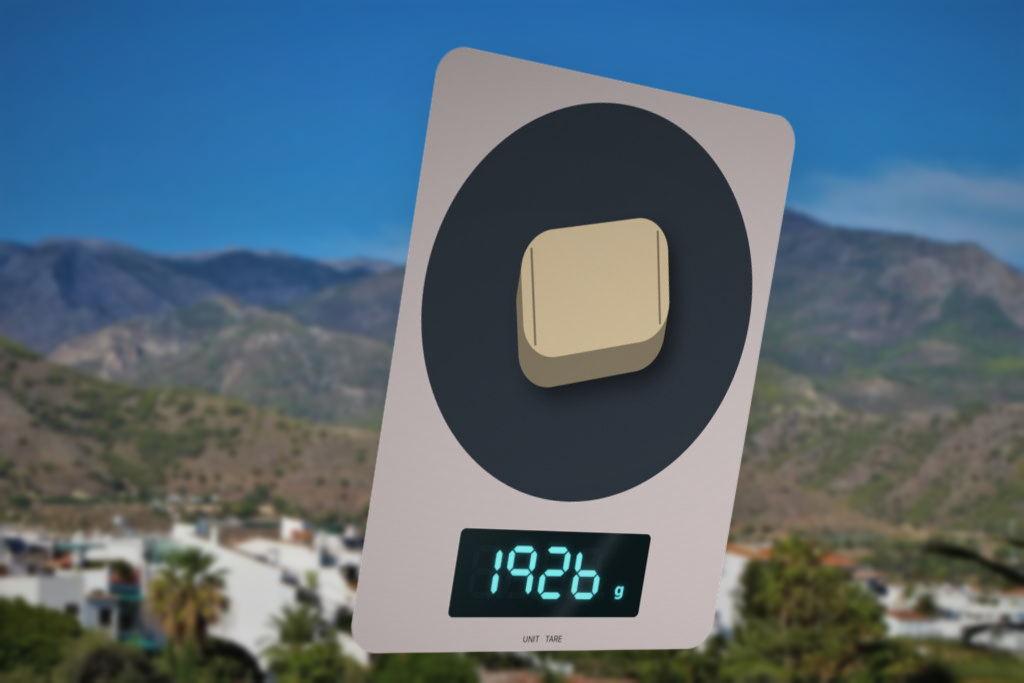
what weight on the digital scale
1926 g
